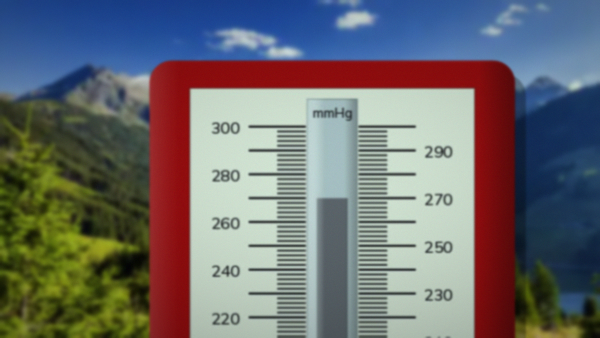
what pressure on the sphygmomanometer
270 mmHg
